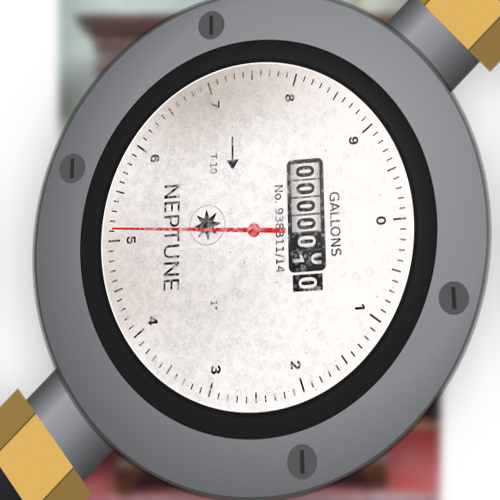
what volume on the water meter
5.1 gal
